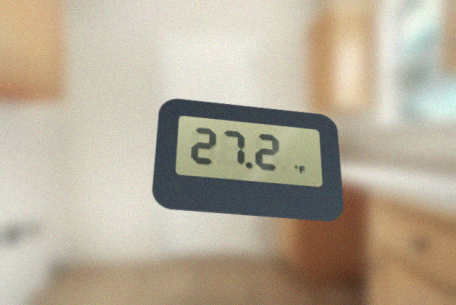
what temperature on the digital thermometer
27.2 °F
